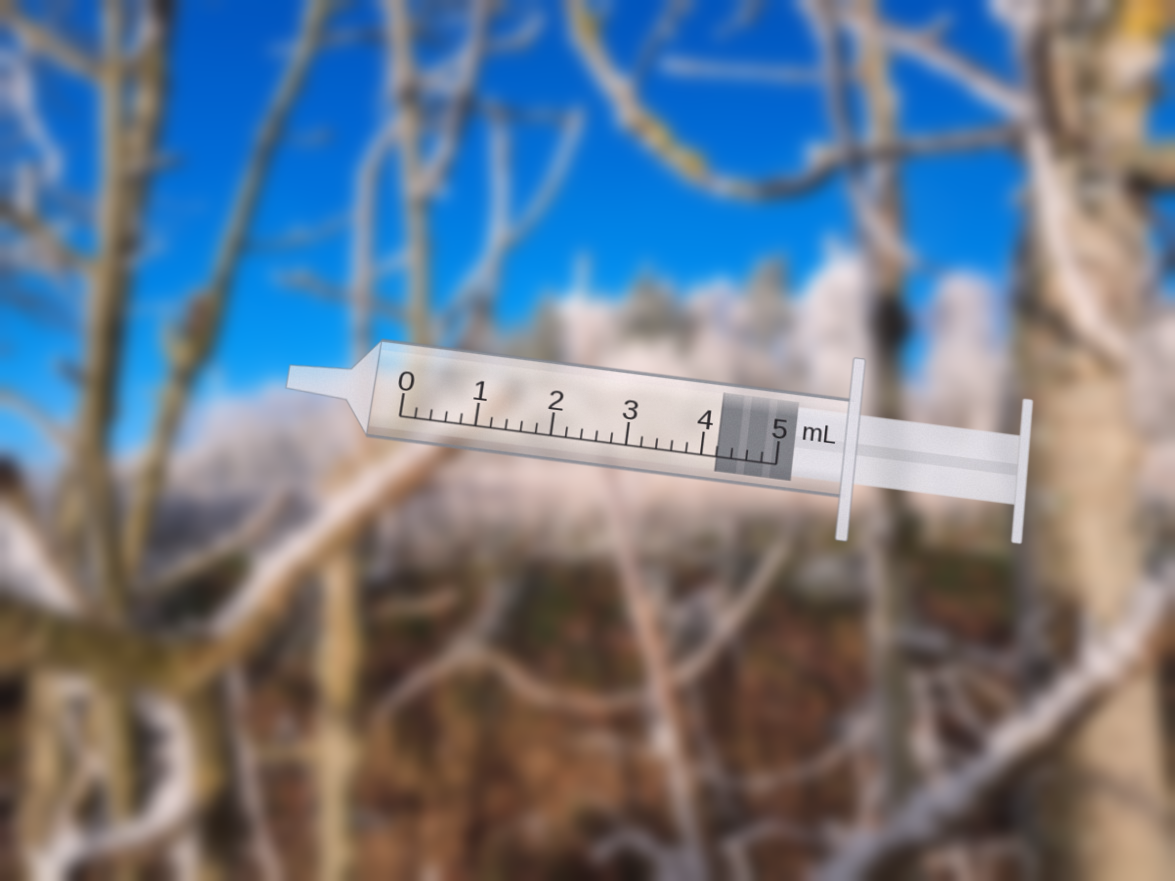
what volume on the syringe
4.2 mL
